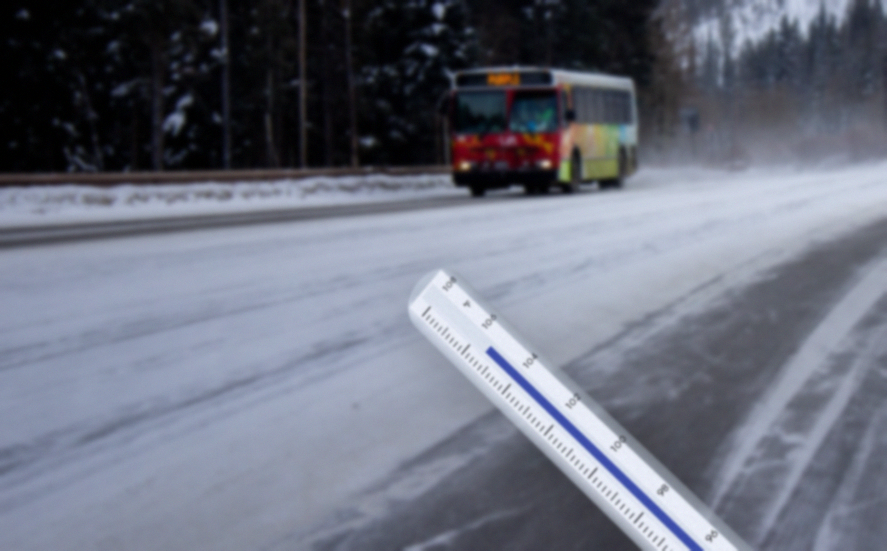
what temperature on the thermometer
105.4 °F
